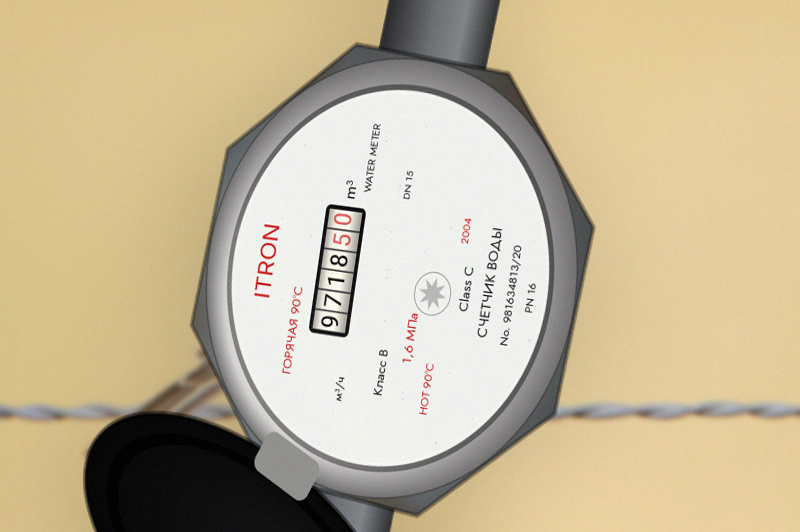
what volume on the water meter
9718.50 m³
